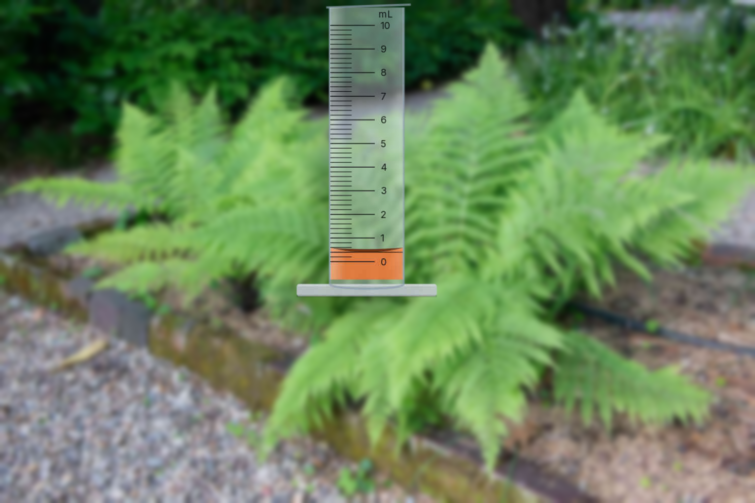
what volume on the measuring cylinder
0.4 mL
